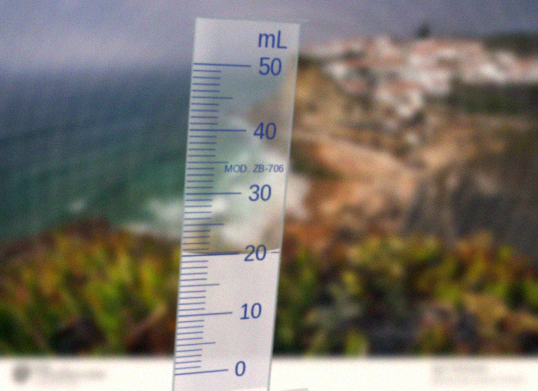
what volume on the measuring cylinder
20 mL
